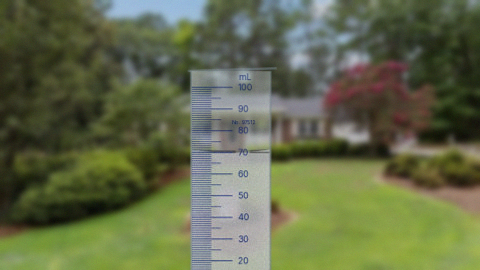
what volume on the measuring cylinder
70 mL
